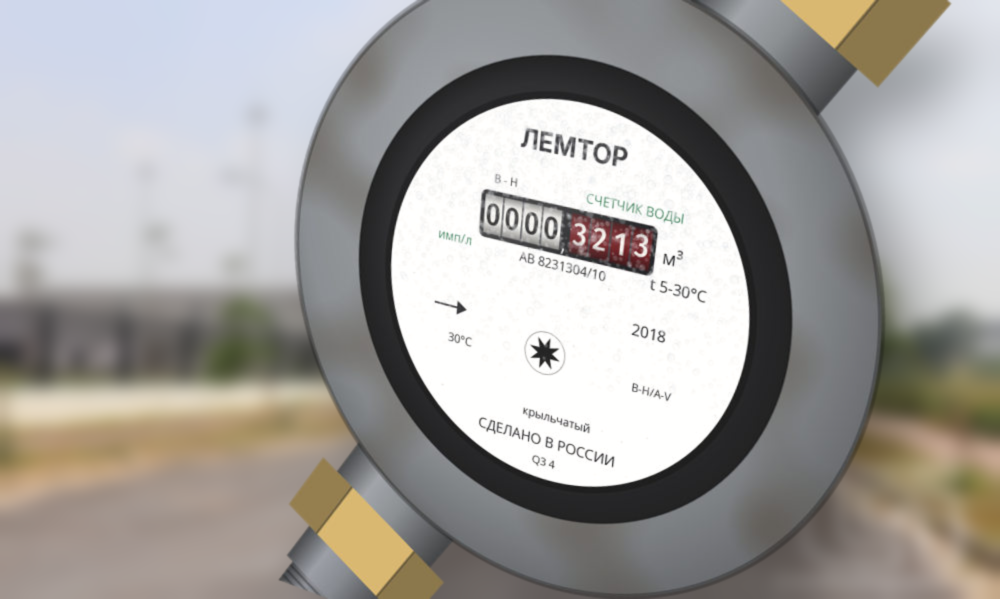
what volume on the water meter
0.3213 m³
